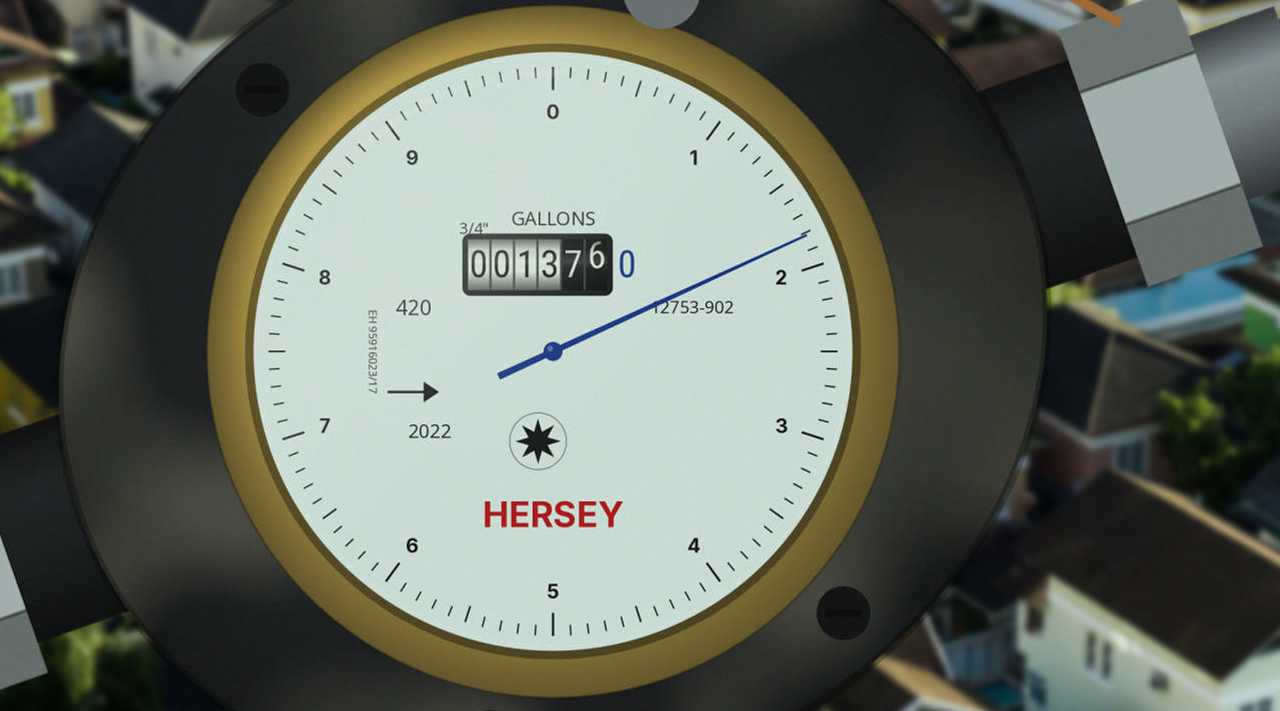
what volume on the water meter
13761.8 gal
